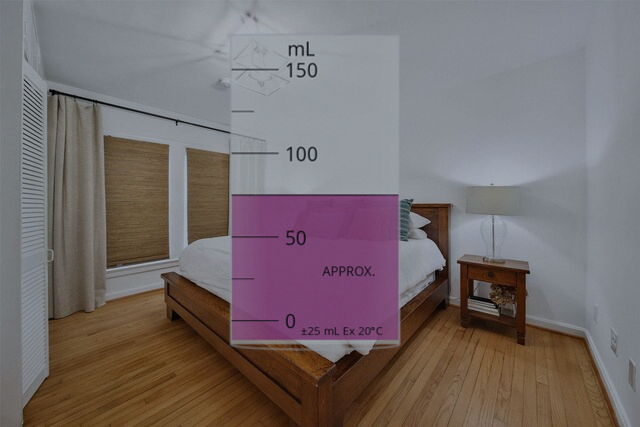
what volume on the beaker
75 mL
